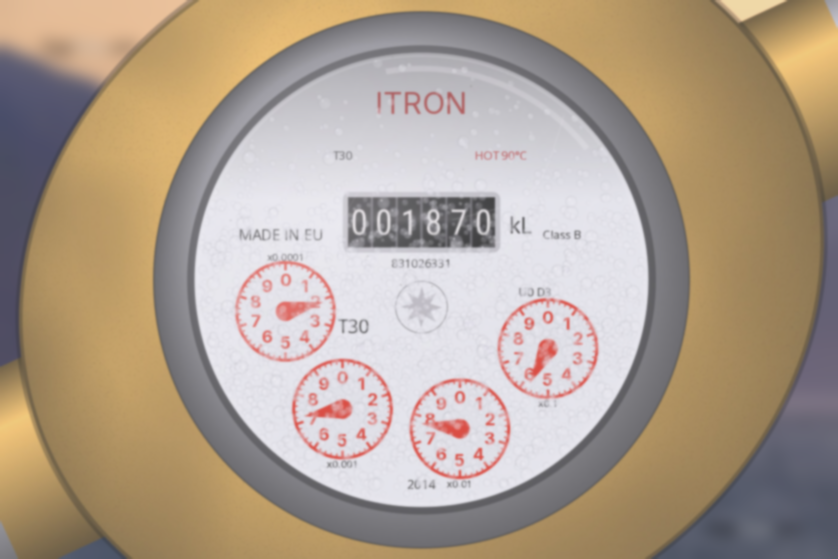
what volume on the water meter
1870.5772 kL
